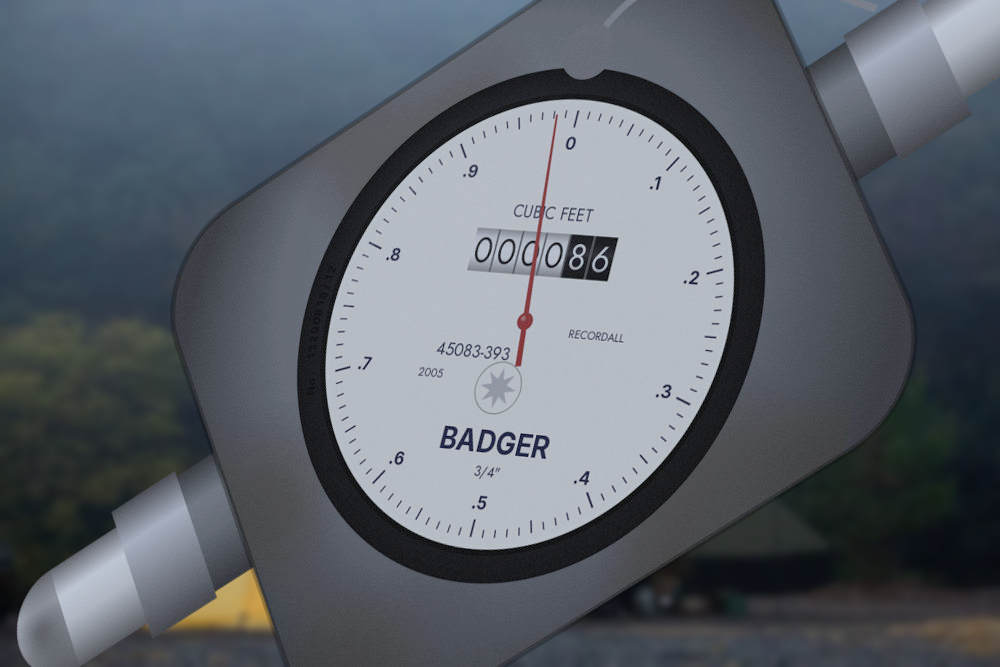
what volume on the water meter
85.98 ft³
